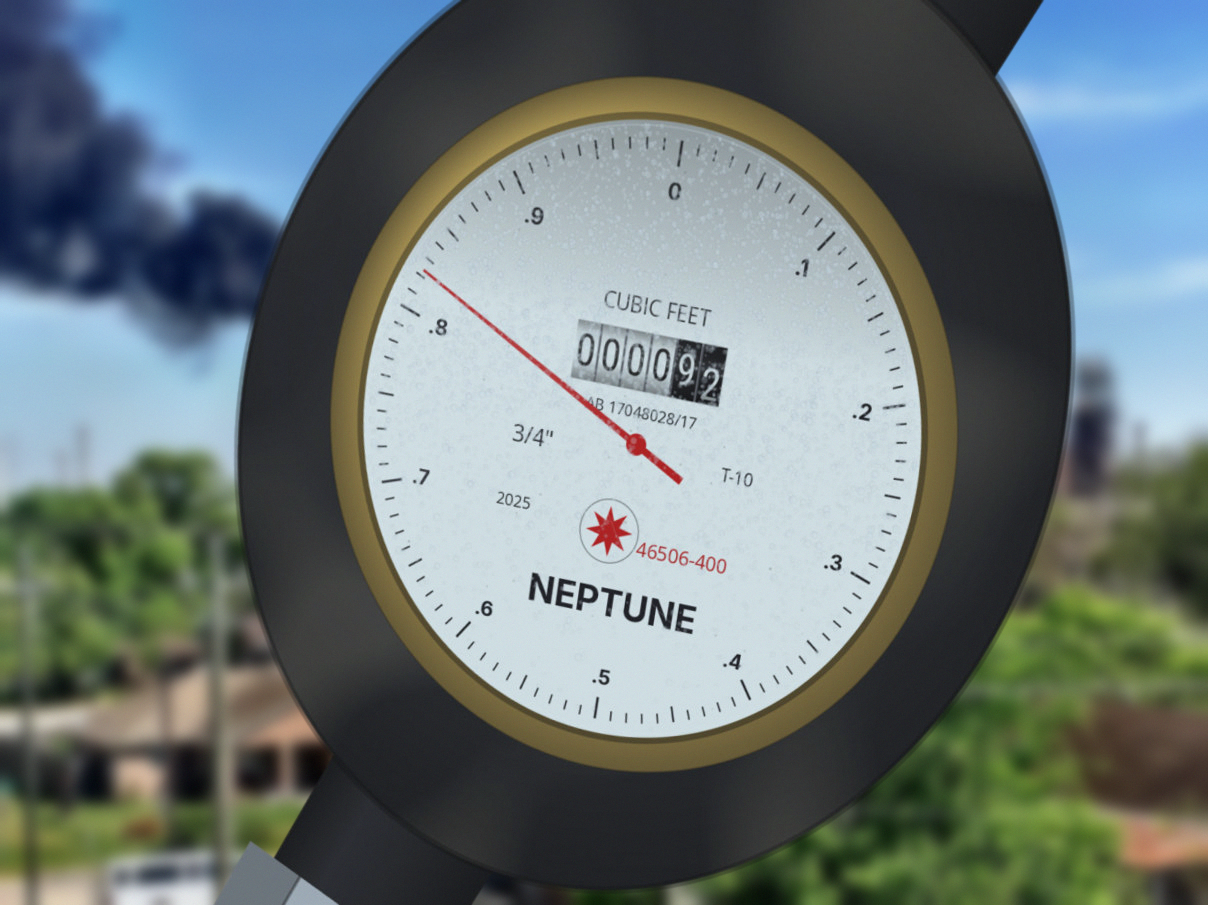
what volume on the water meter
91.82 ft³
